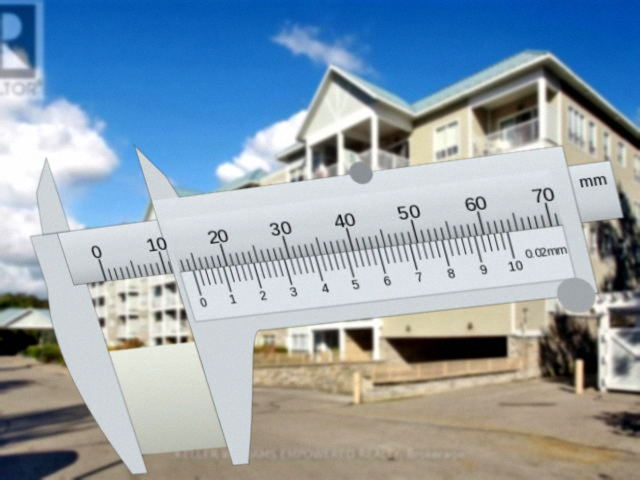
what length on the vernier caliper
14.5 mm
